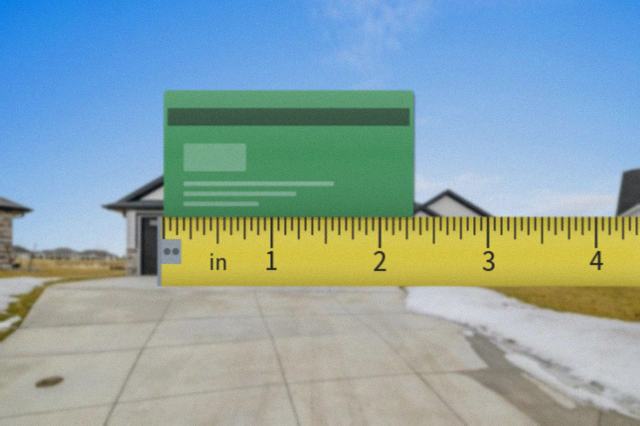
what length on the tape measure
2.3125 in
